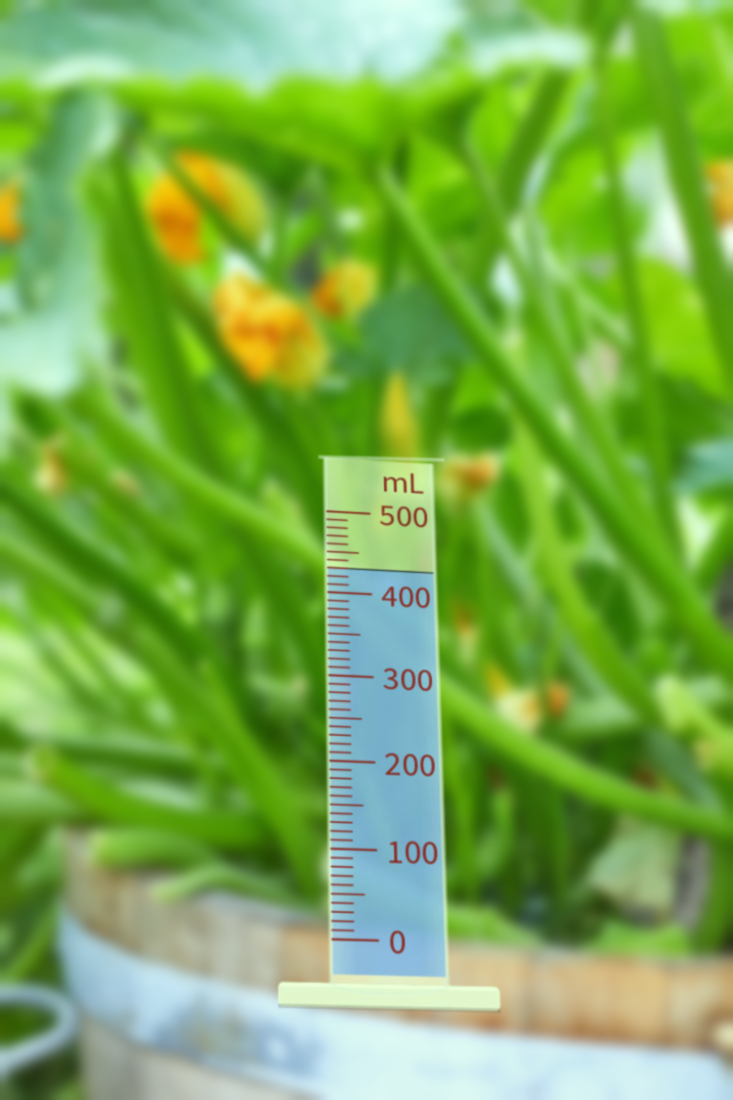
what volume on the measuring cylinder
430 mL
